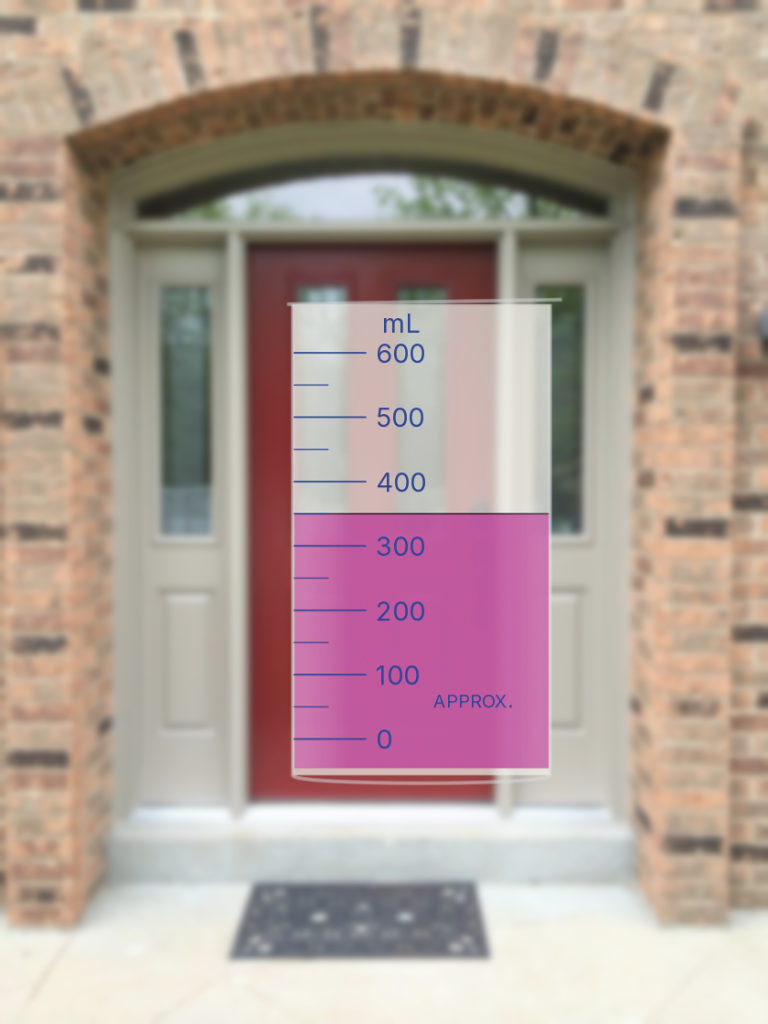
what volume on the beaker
350 mL
